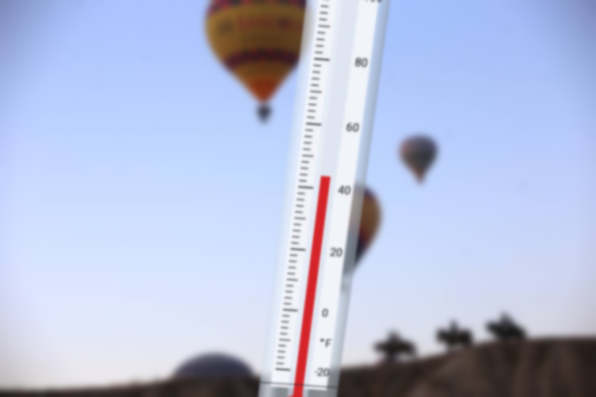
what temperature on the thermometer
44 °F
